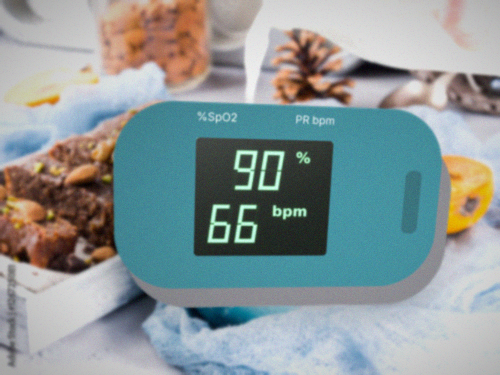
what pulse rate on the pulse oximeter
66 bpm
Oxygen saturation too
90 %
